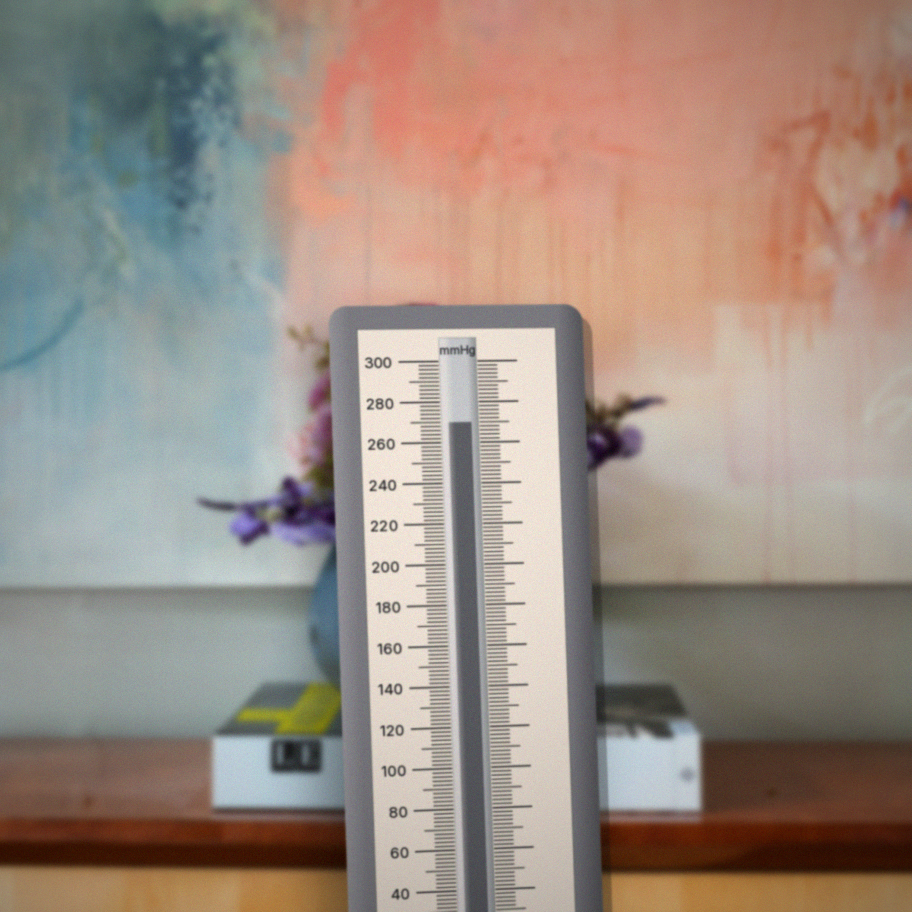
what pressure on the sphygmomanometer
270 mmHg
